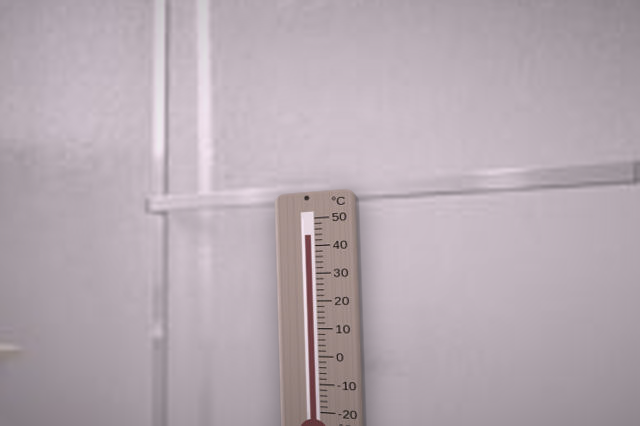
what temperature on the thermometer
44 °C
